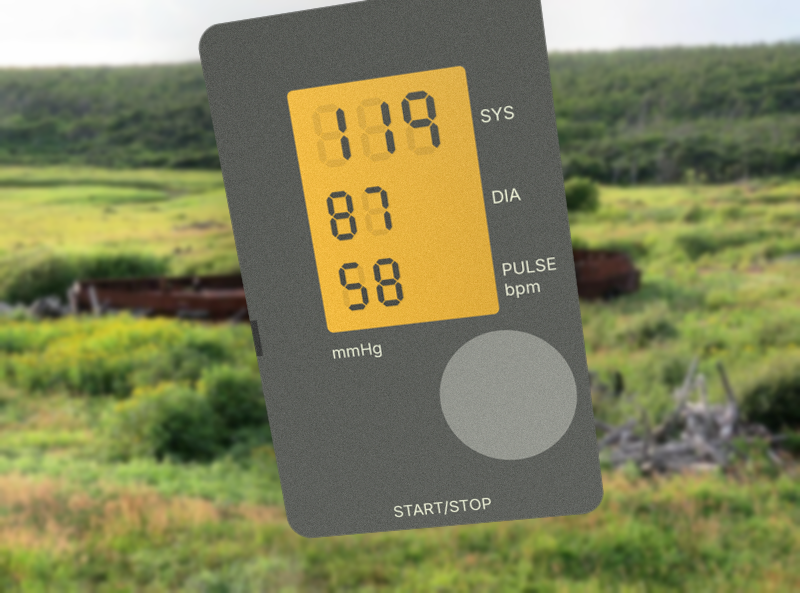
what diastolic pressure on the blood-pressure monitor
87 mmHg
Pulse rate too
58 bpm
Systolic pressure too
119 mmHg
